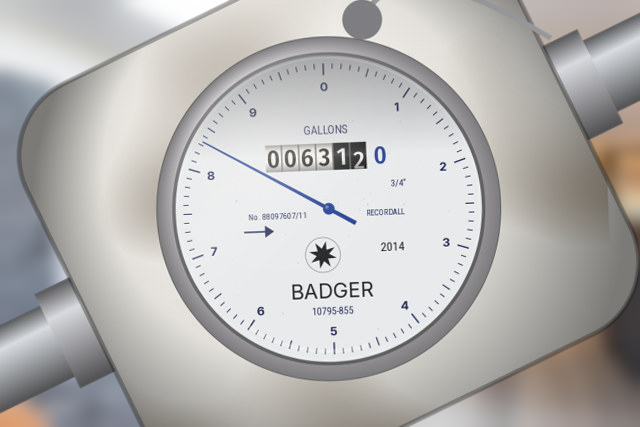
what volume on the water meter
63118.3 gal
